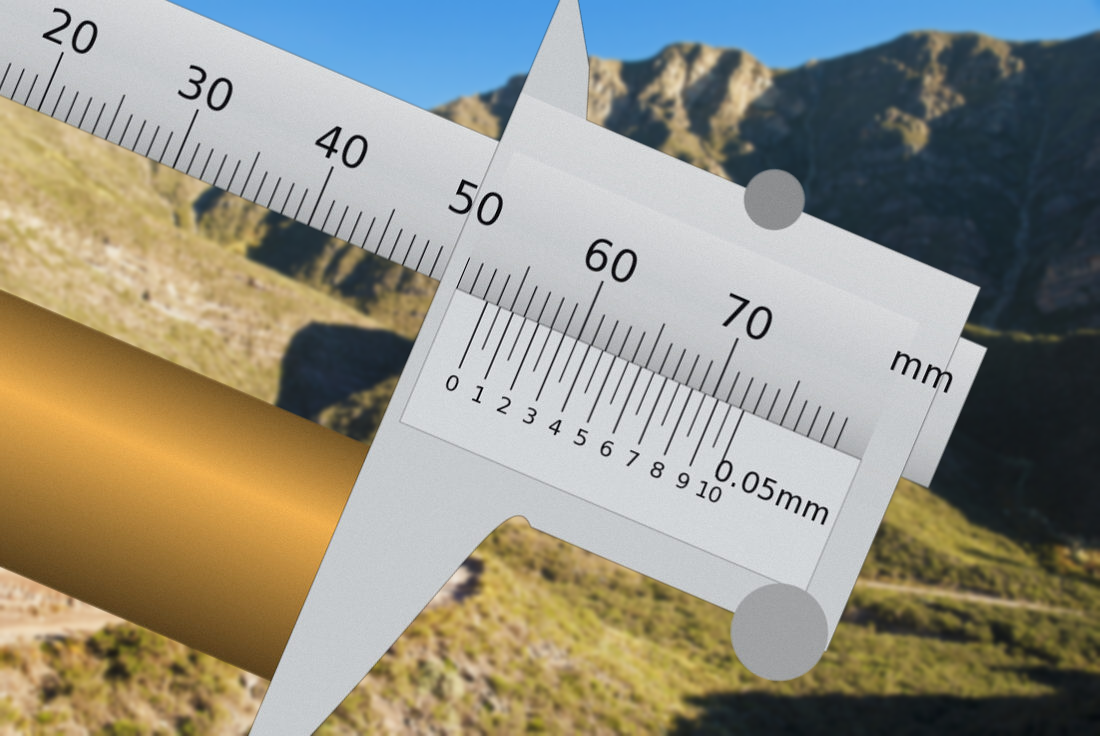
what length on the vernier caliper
53.3 mm
